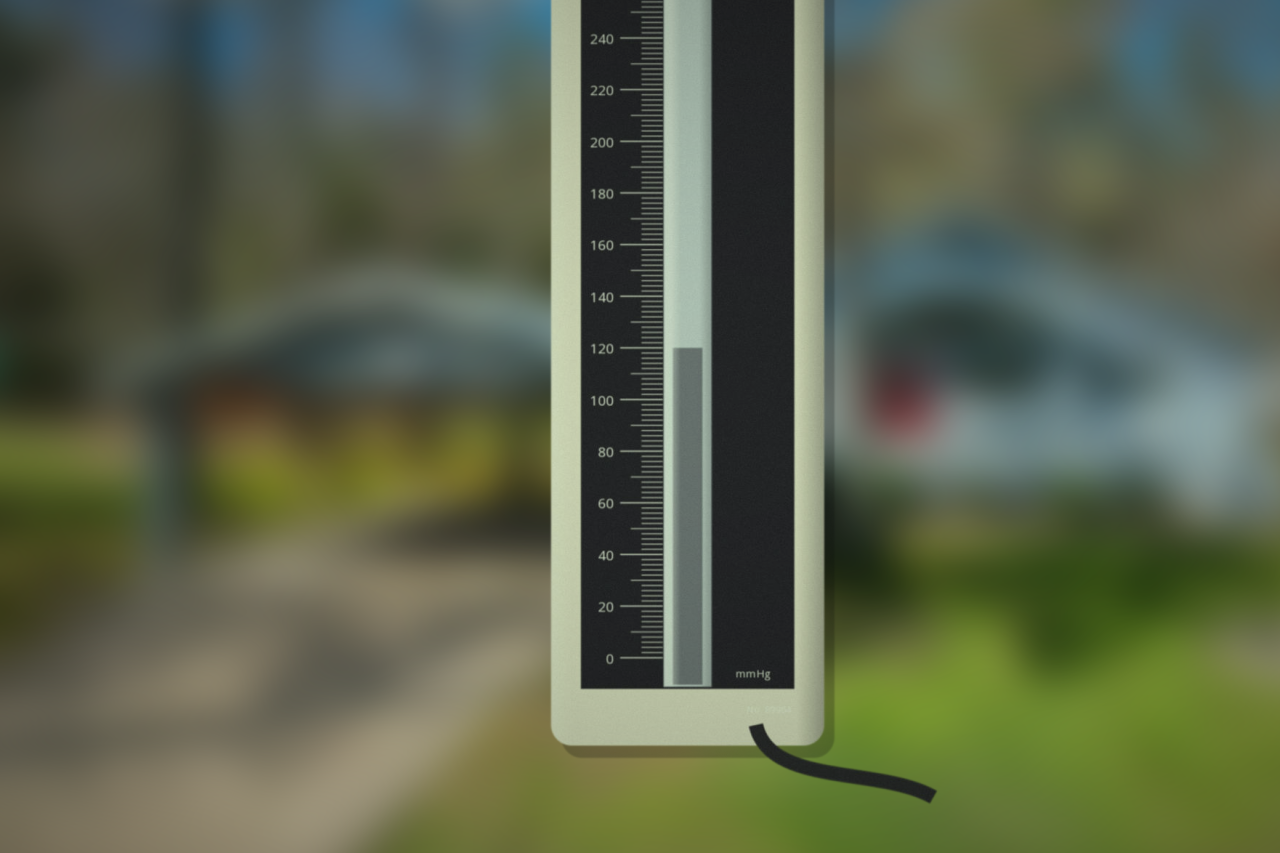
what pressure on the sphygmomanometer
120 mmHg
